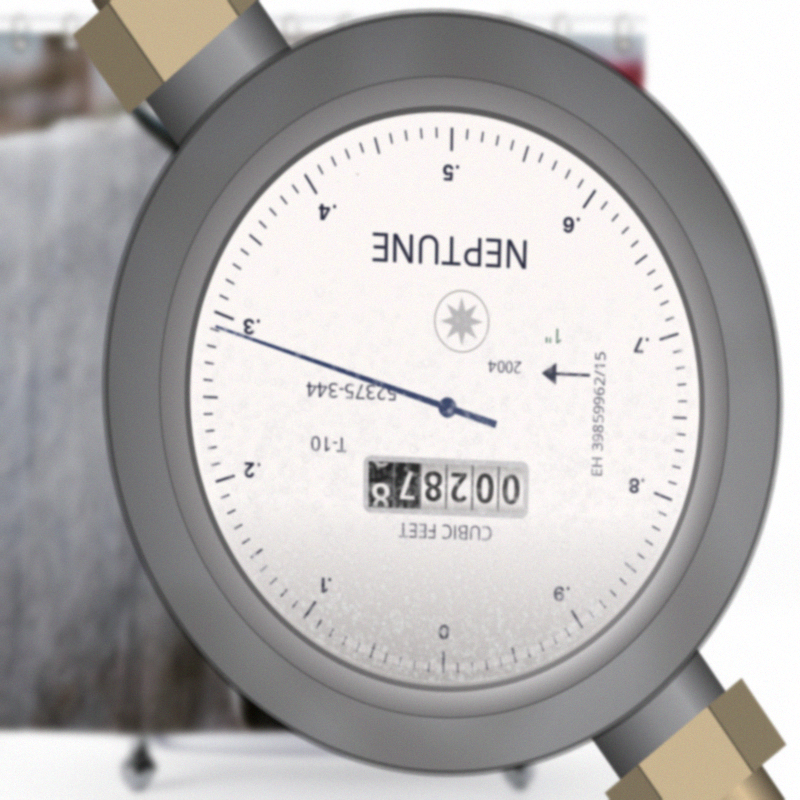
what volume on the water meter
2878.29 ft³
